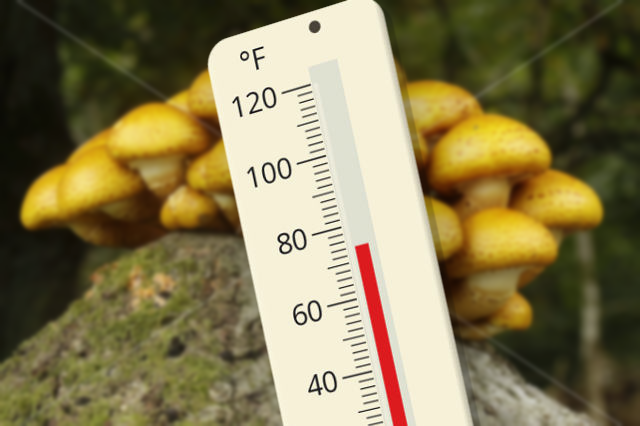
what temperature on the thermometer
74 °F
